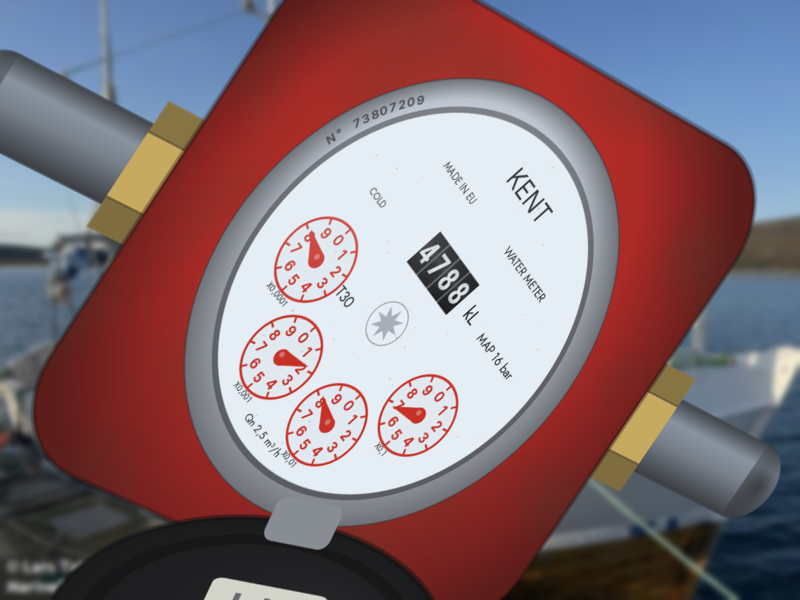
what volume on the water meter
4788.6818 kL
